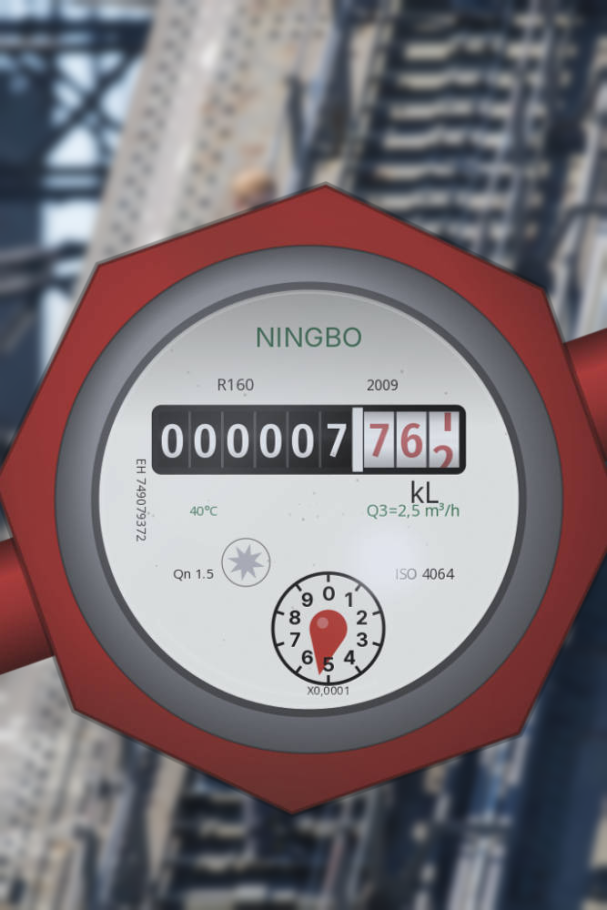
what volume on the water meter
7.7615 kL
